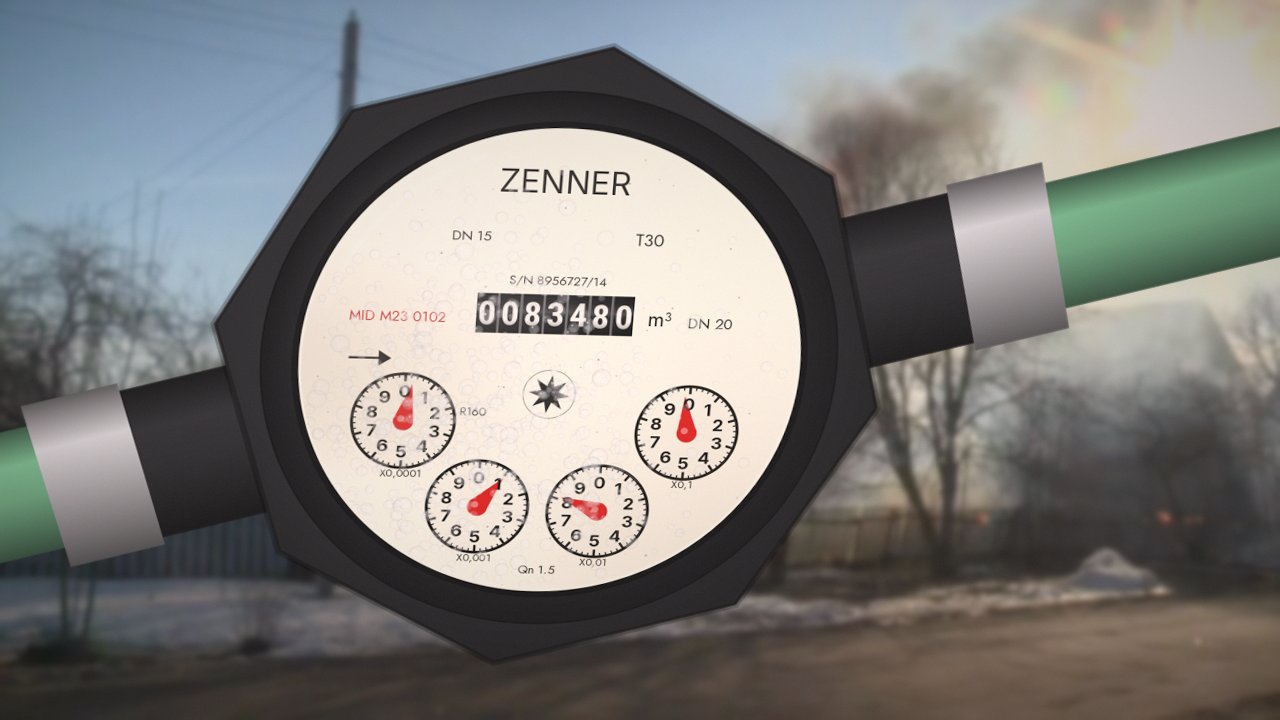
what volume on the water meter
83479.9810 m³
